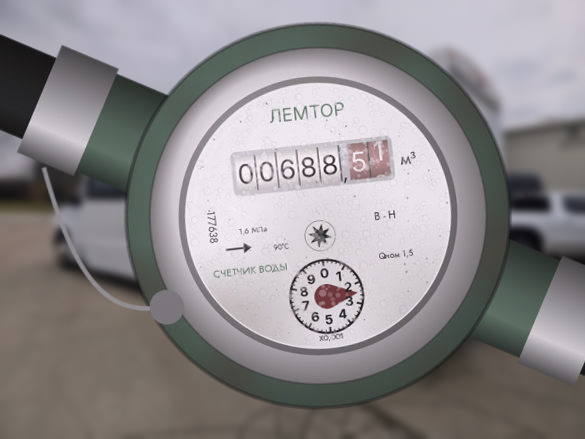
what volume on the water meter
688.512 m³
